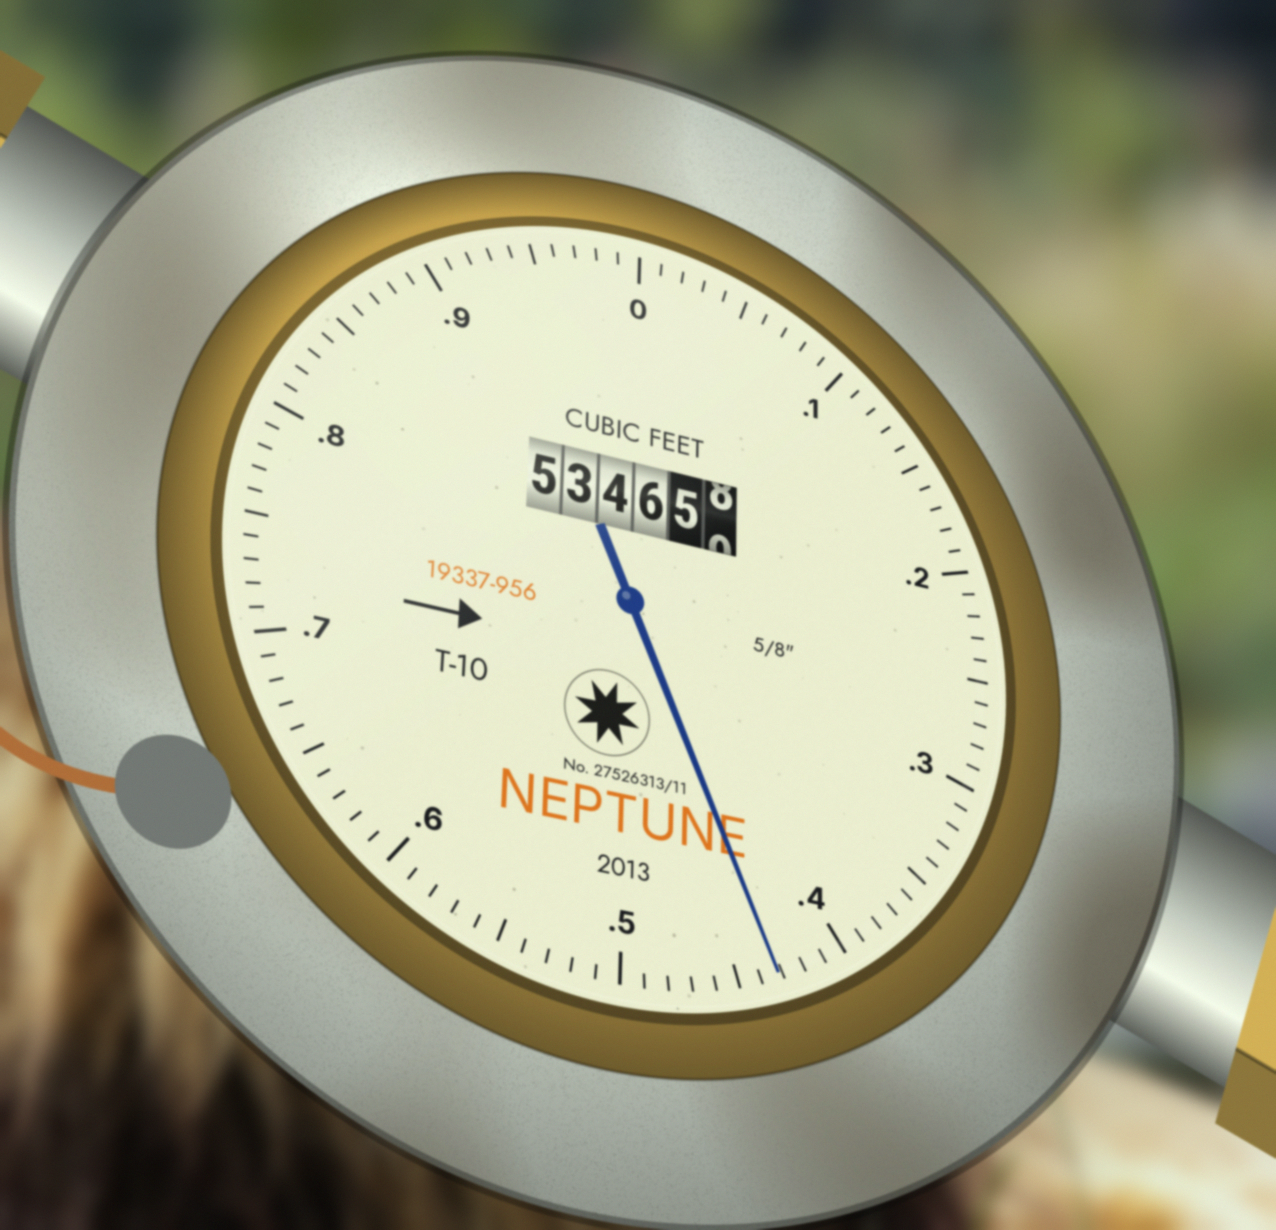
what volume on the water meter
534658.43 ft³
